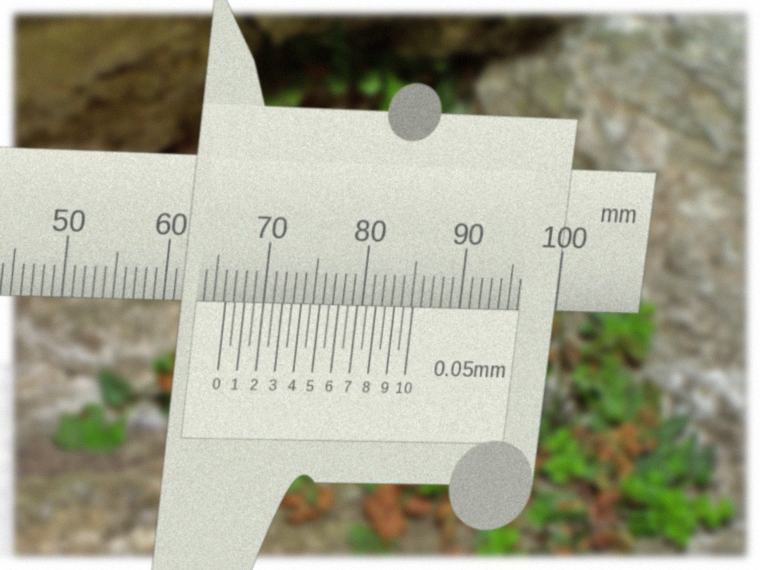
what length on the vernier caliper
66.2 mm
